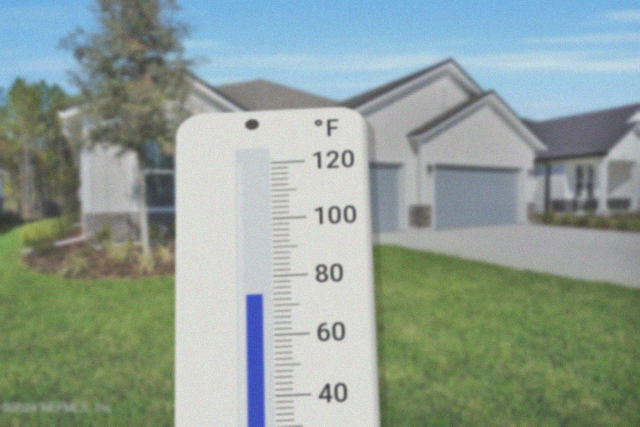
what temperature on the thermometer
74 °F
